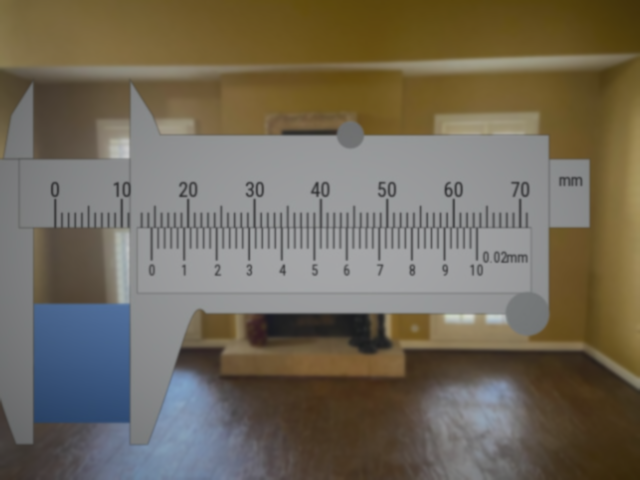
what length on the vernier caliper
14.5 mm
